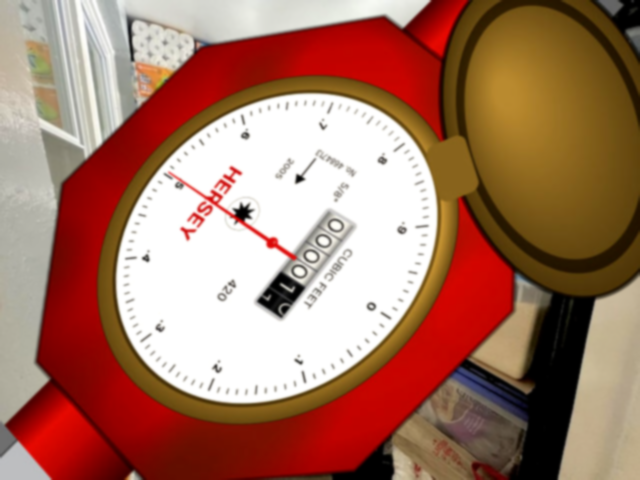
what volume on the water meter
10.50 ft³
